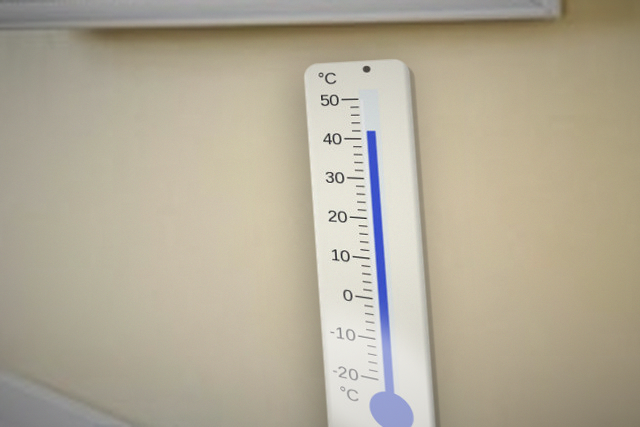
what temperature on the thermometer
42 °C
